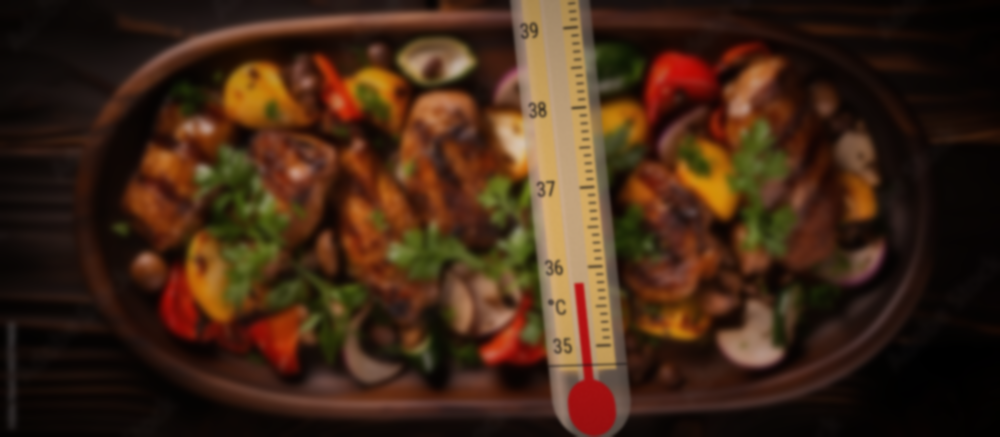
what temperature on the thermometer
35.8 °C
